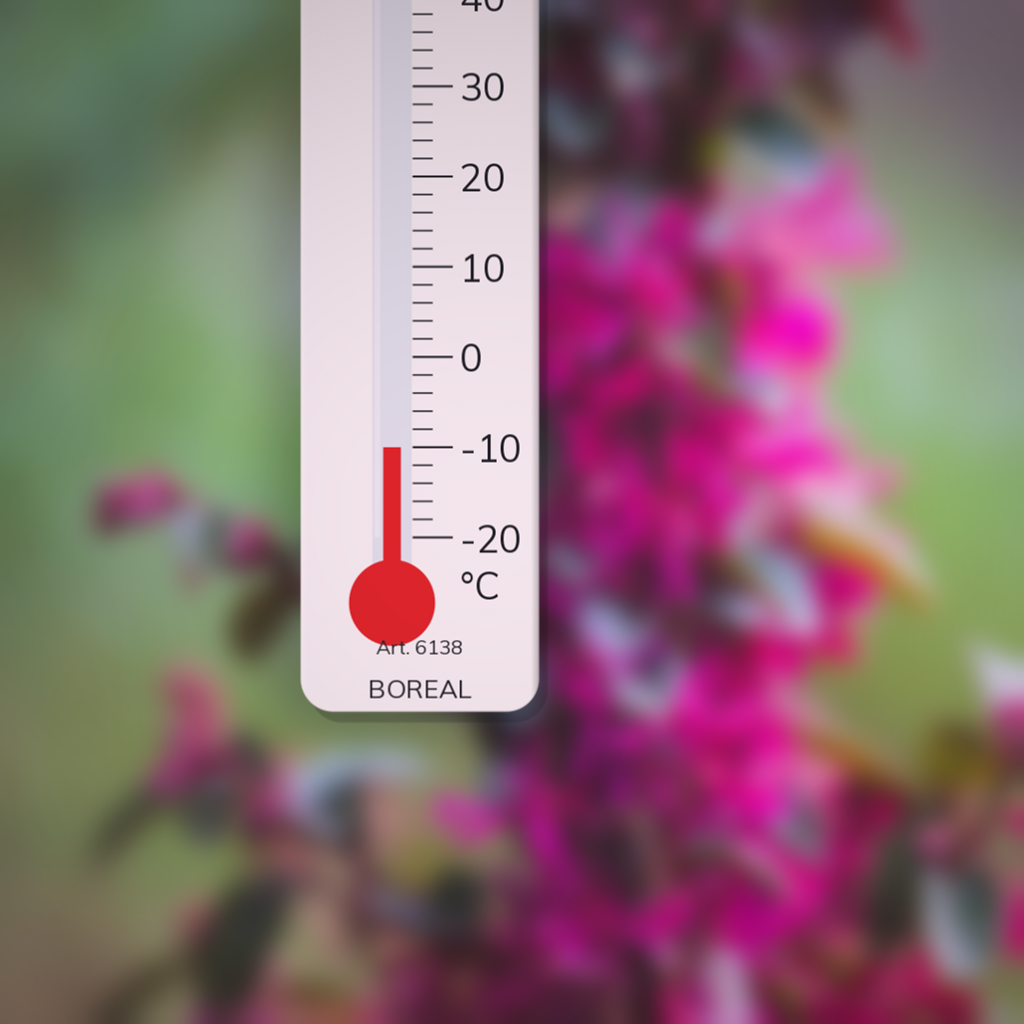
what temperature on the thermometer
-10 °C
